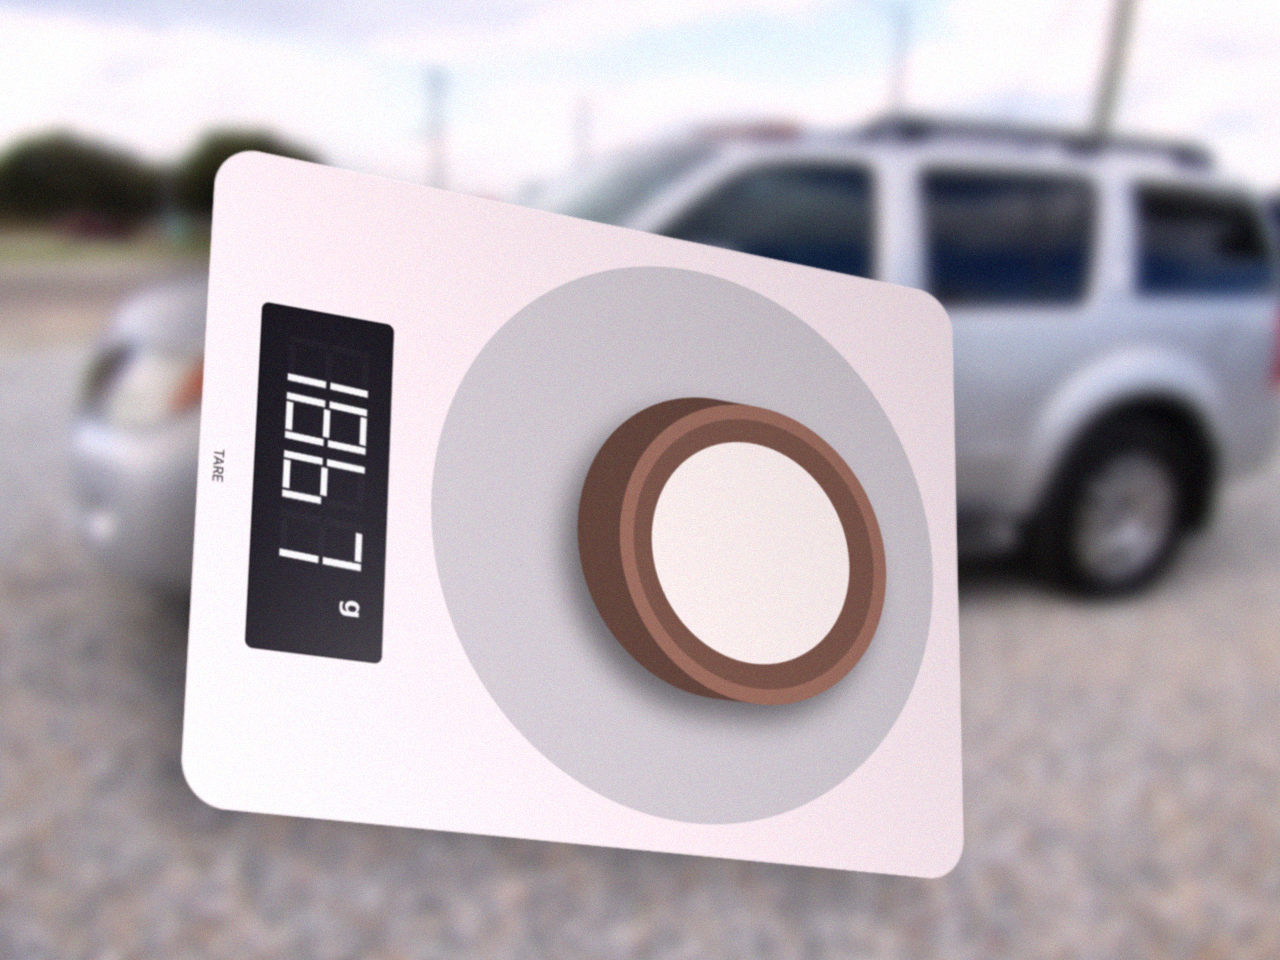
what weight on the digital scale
1867 g
